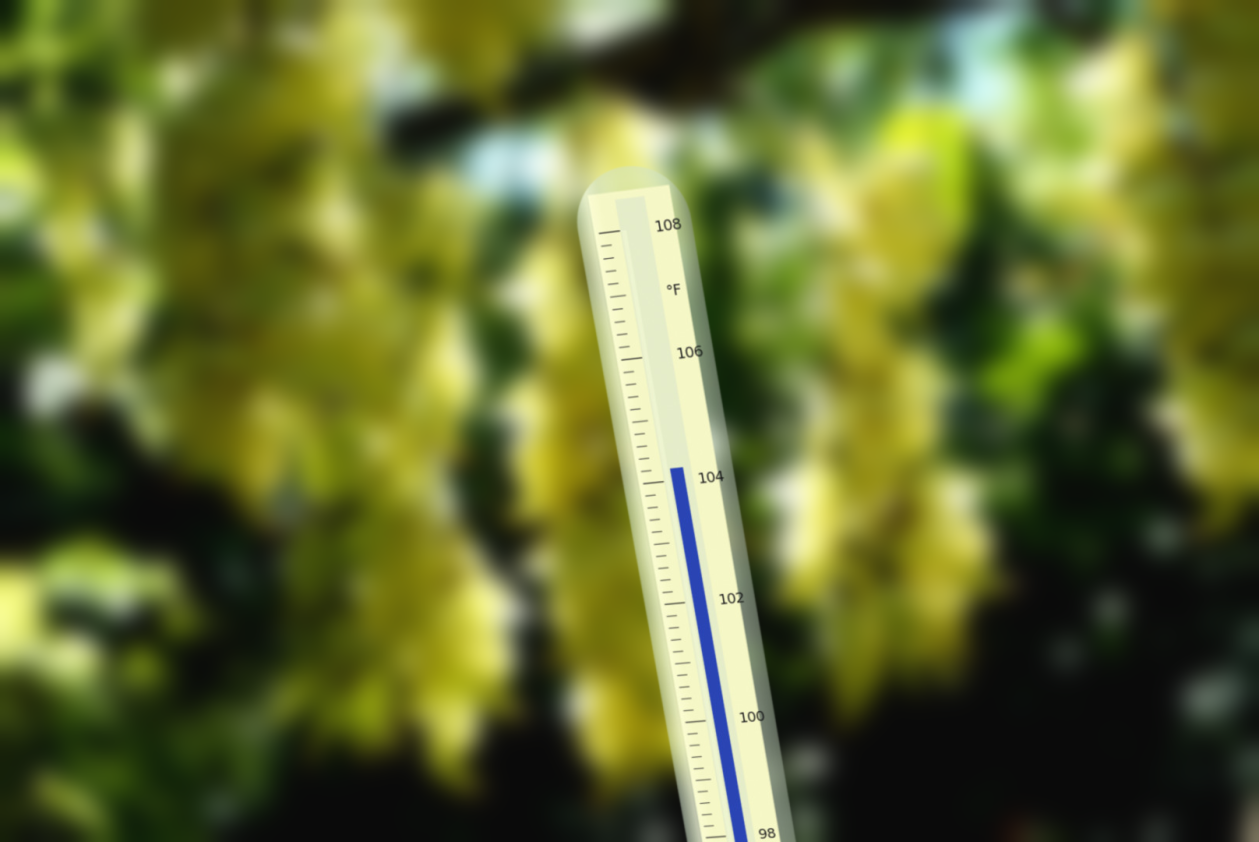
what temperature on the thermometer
104.2 °F
